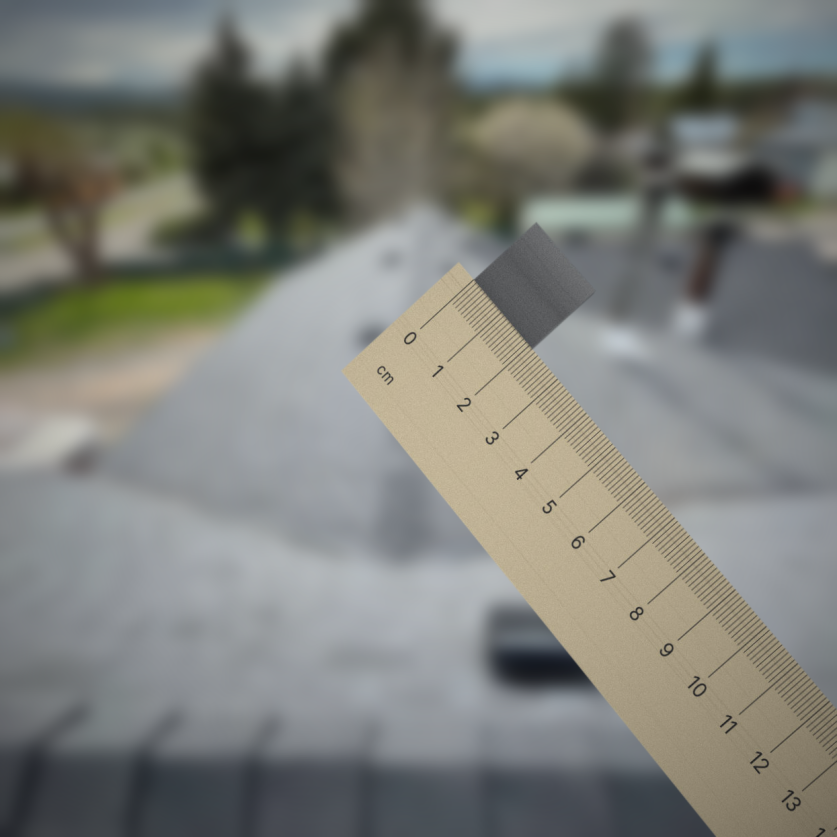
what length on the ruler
2.1 cm
